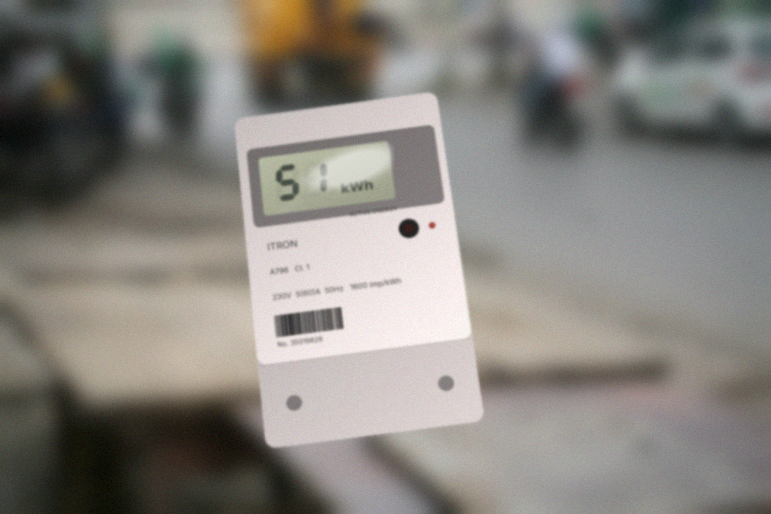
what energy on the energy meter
51 kWh
